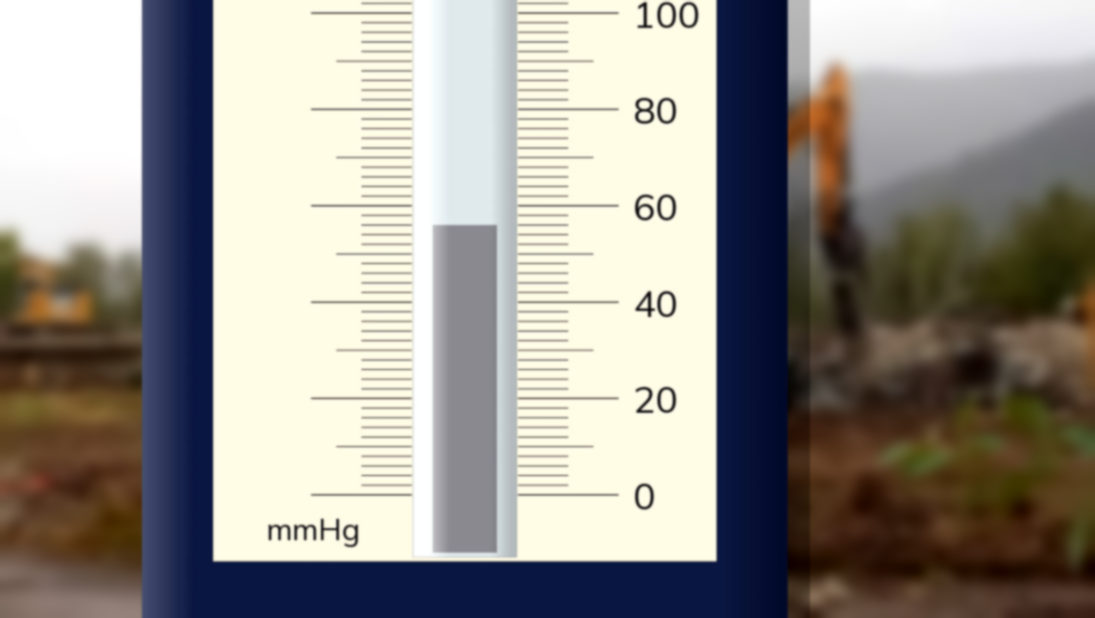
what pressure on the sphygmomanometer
56 mmHg
